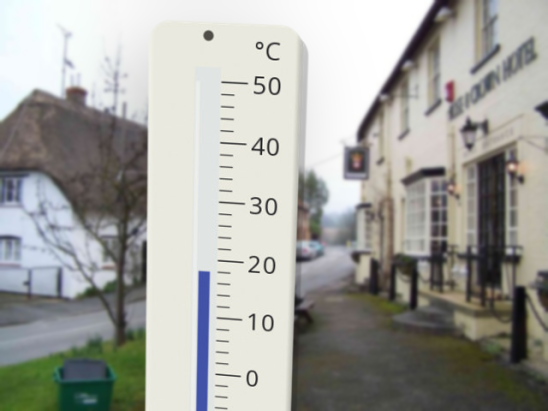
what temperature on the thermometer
18 °C
